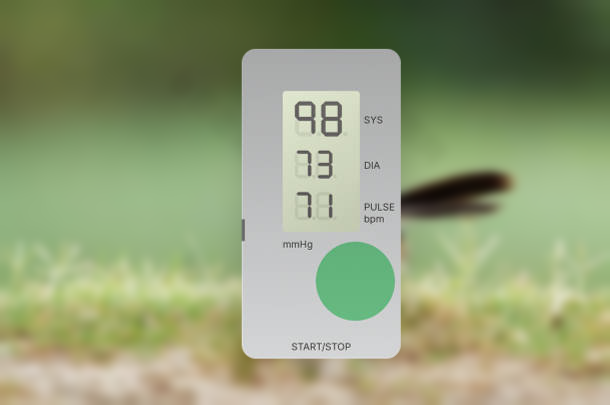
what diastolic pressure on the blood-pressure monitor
73 mmHg
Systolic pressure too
98 mmHg
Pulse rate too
71 bpm
